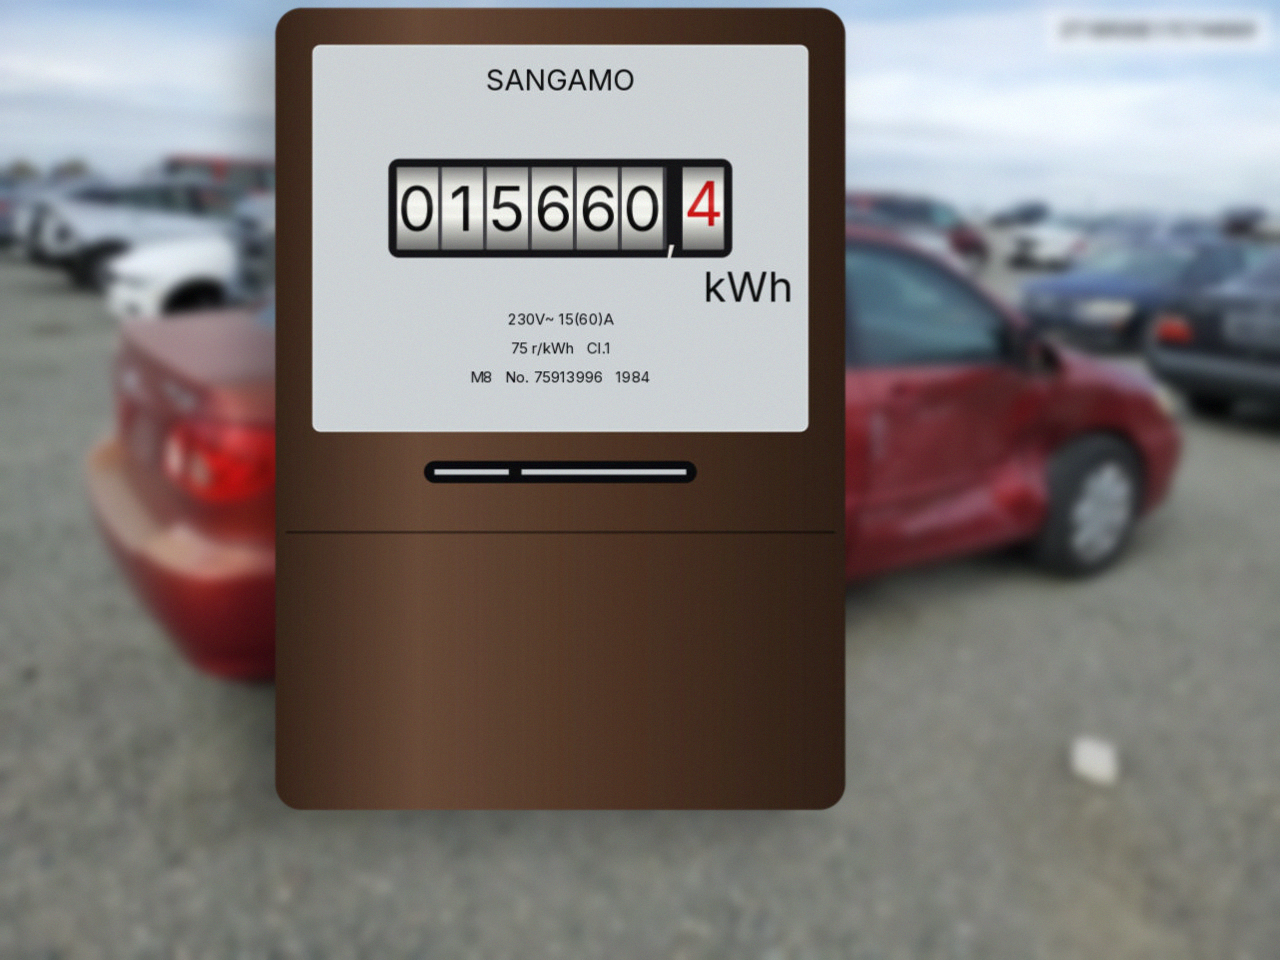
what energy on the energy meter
15660.4 kWh
